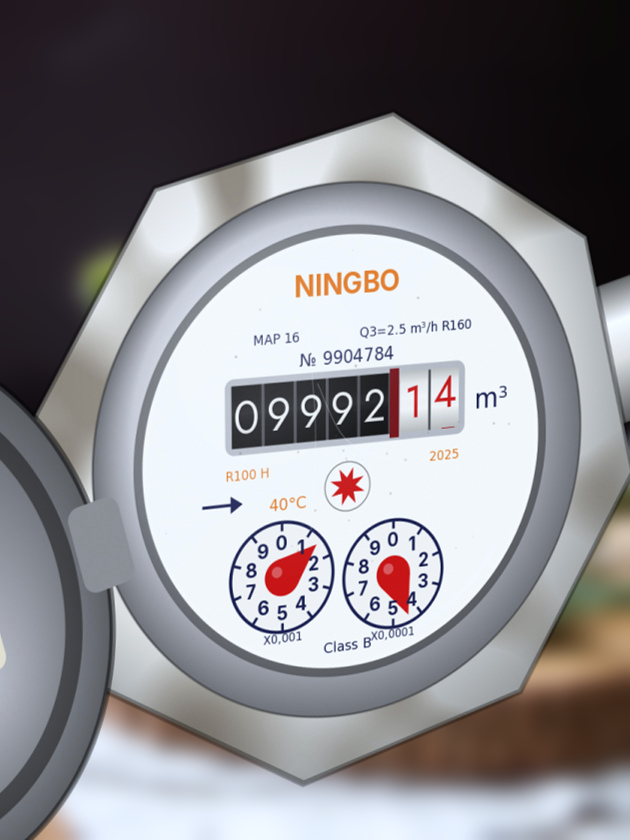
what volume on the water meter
9992.1414 m³
